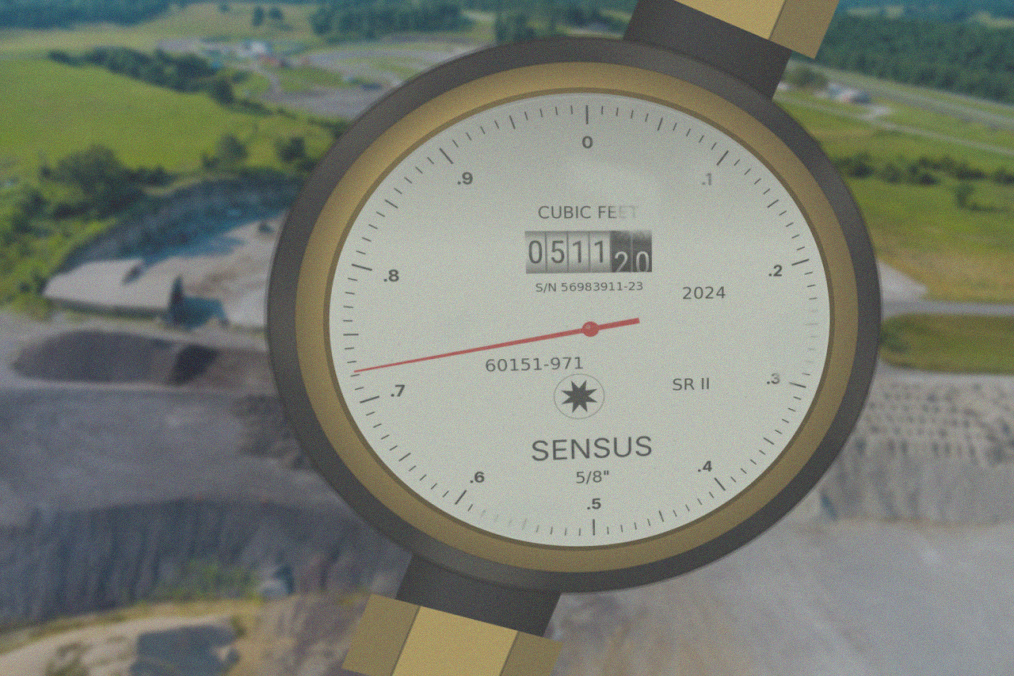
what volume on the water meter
51119.72 ft³
